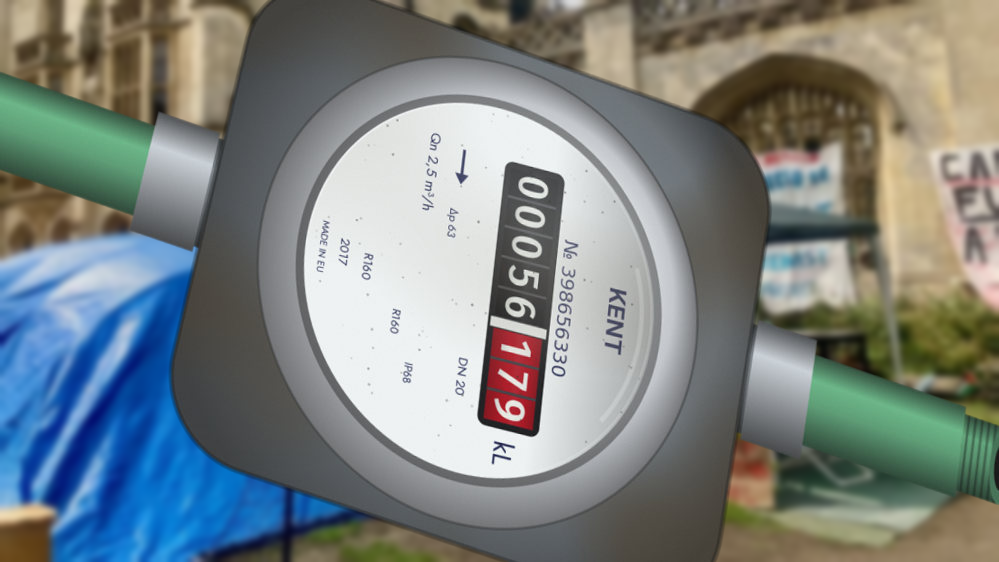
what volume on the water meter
56.179 kL
